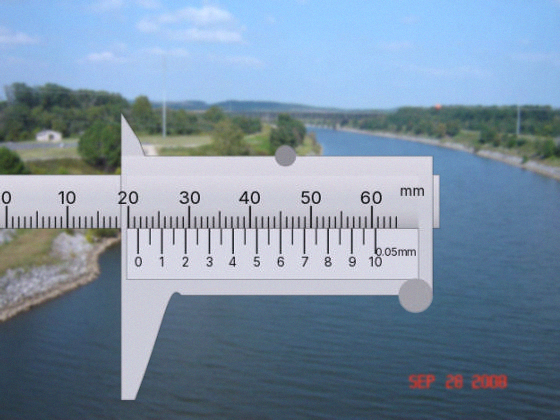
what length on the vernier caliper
21.6 mm
